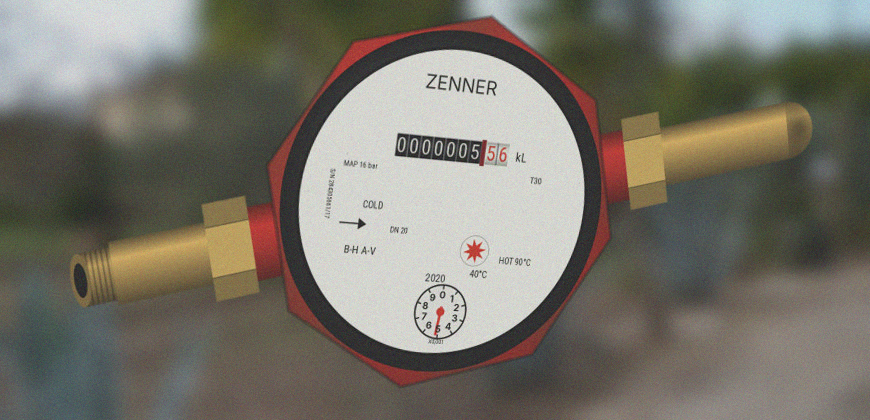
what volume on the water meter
5.565 kL
